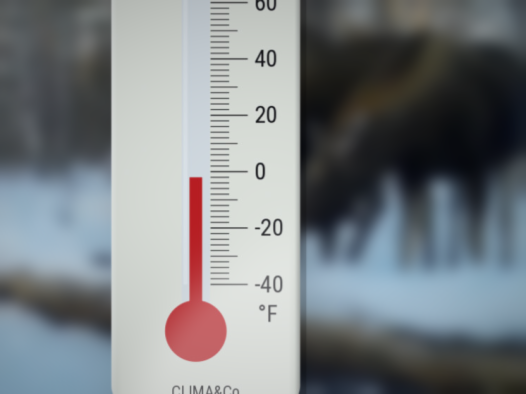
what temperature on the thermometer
-2 °F
